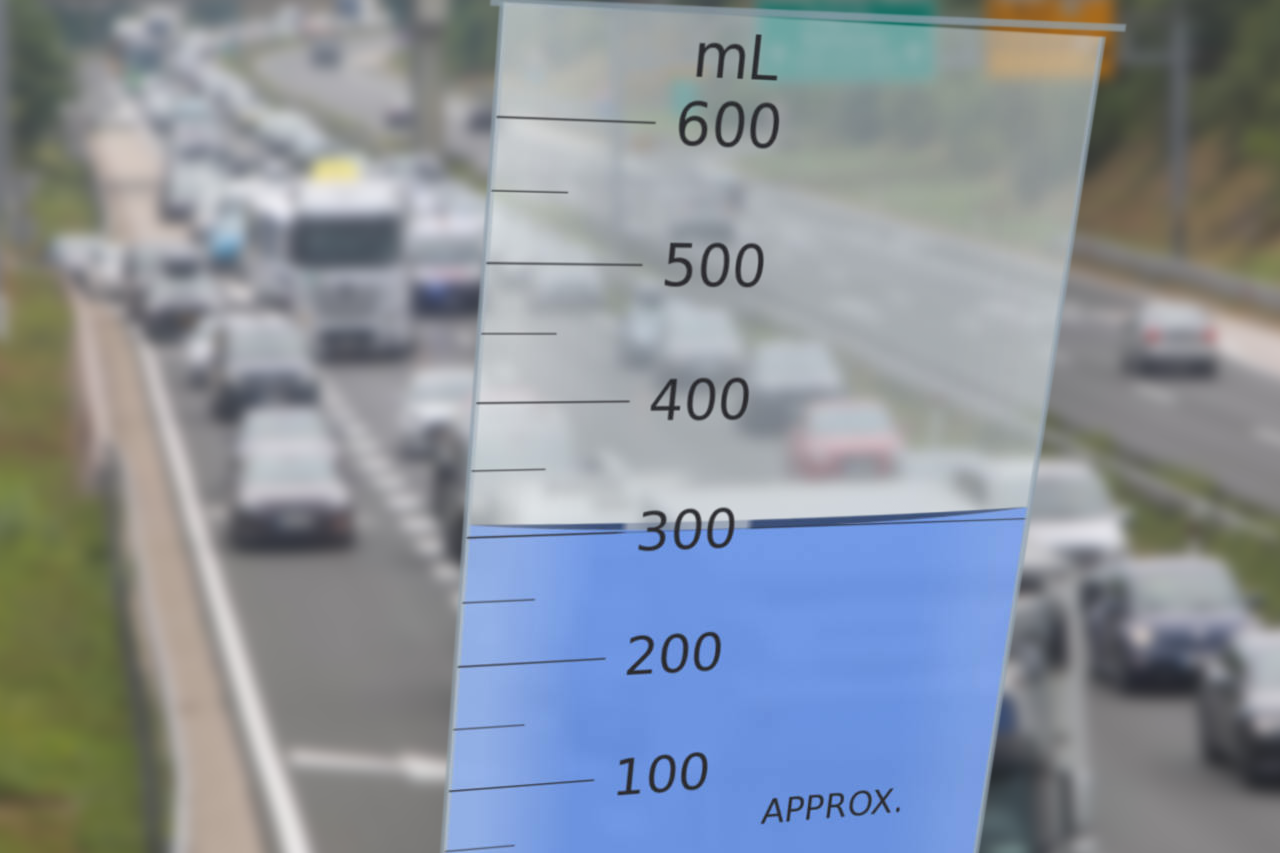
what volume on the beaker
300 mL
